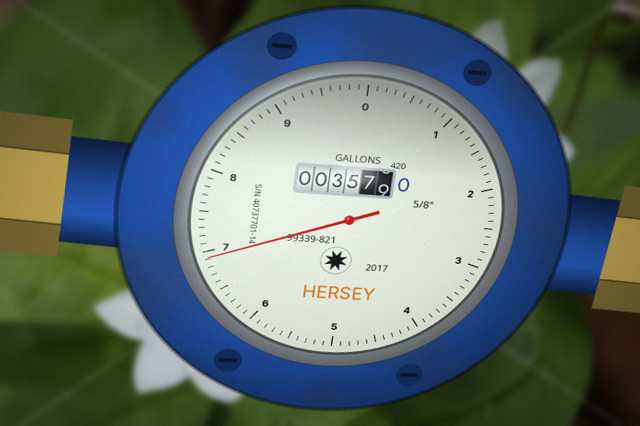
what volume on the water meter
35786.9 gal
